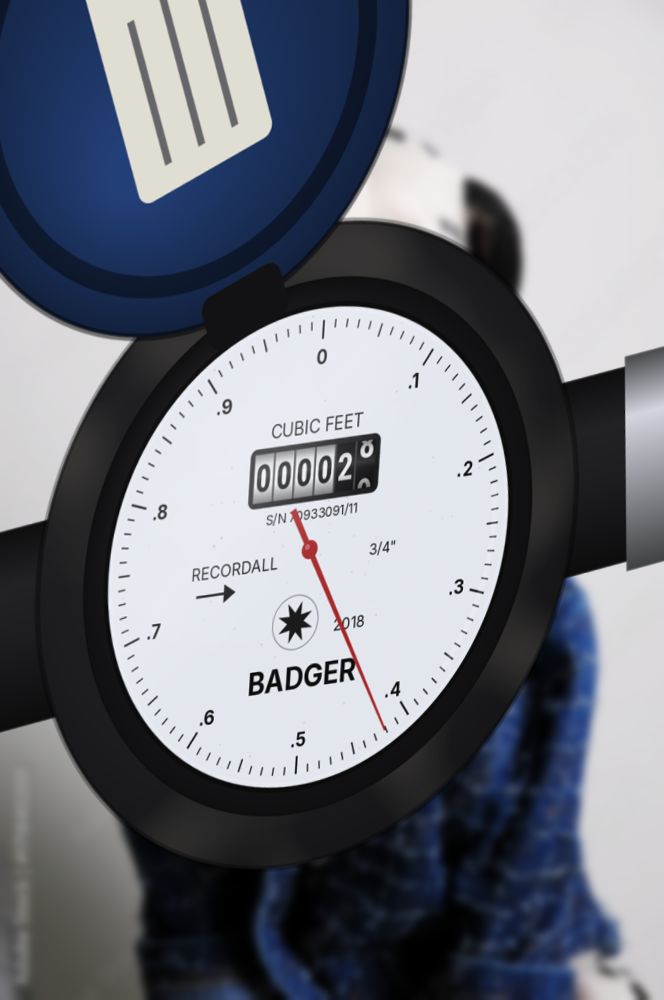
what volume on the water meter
28.42 ft³
